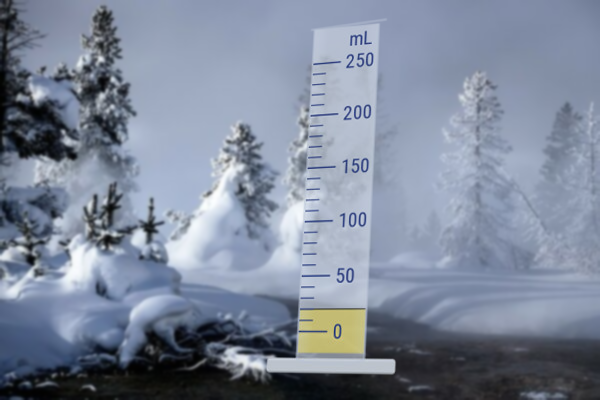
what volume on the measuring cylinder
20 mL
